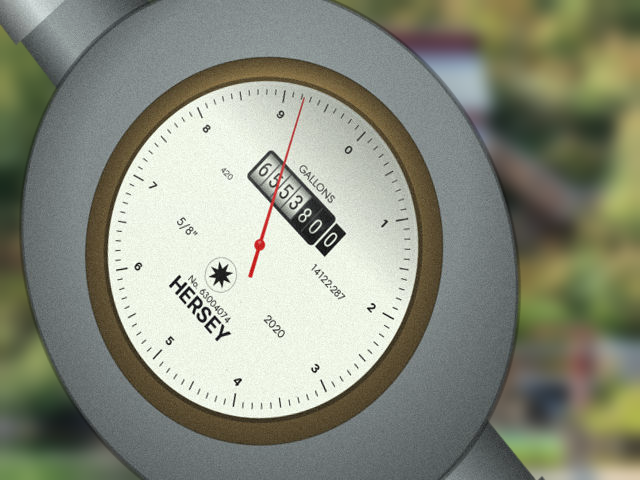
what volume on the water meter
6553799.2 gal
